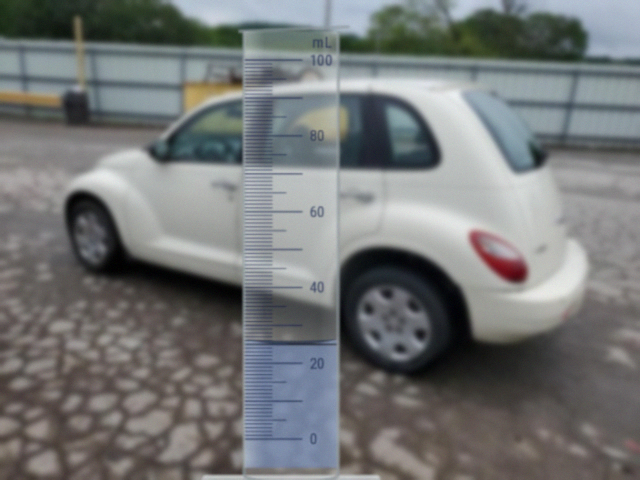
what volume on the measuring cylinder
25 mL
